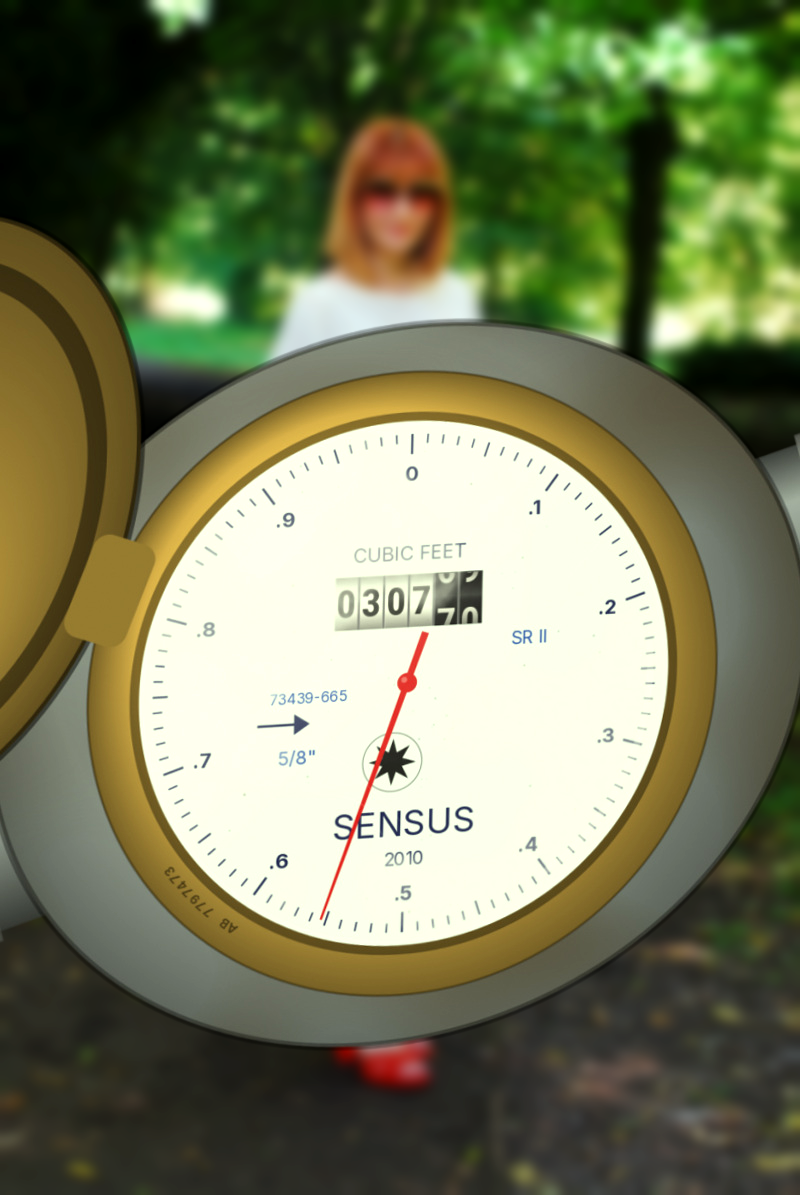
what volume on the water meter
30769.55 ft³
